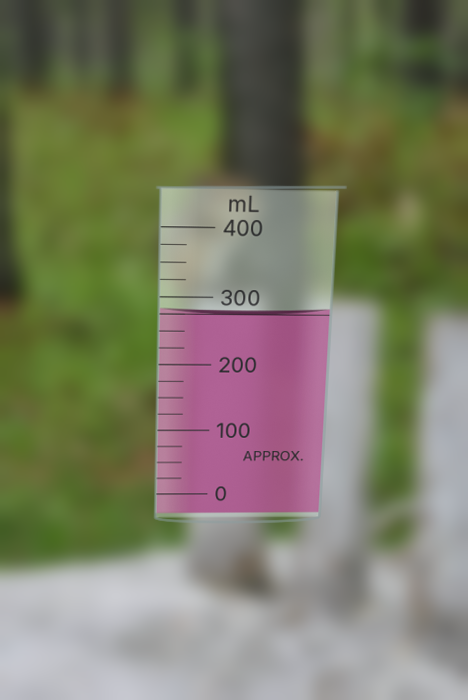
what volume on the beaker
275 mL
